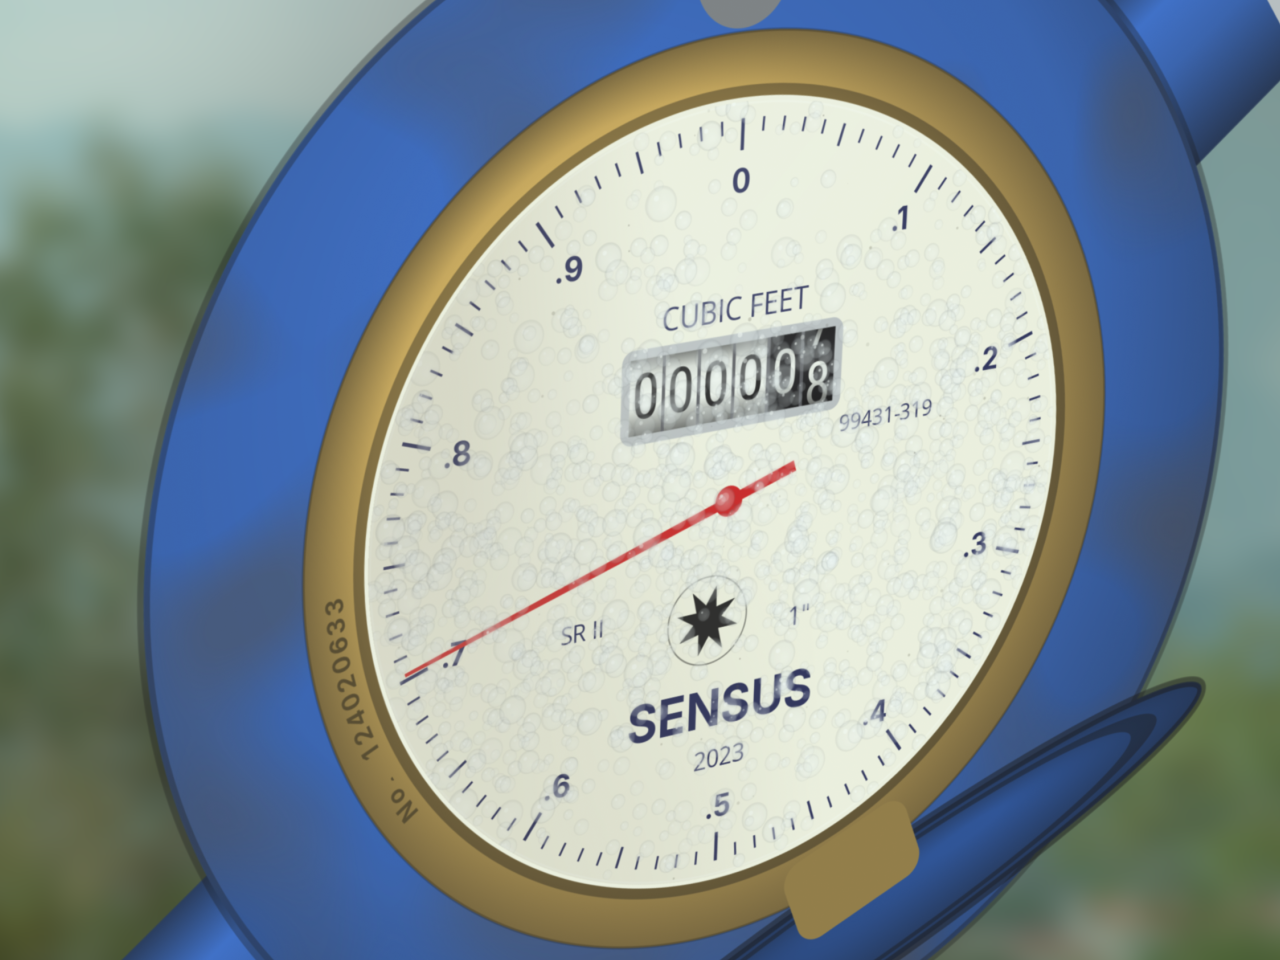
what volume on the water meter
7.70 ft³
